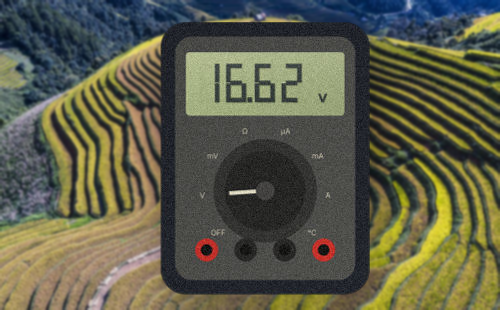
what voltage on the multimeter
16.62 V
